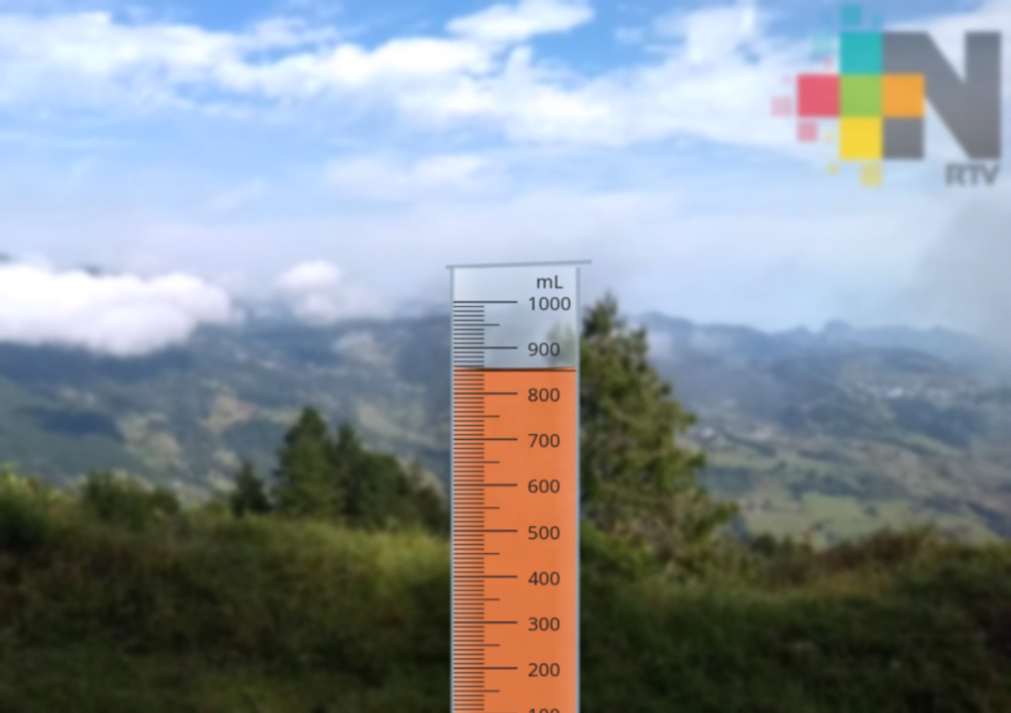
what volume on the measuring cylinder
850 mL
